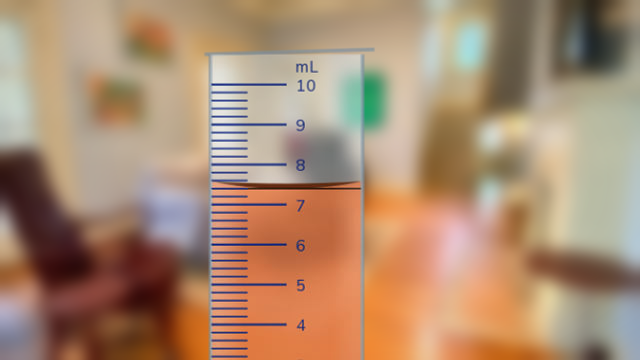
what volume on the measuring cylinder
7.4 mL
